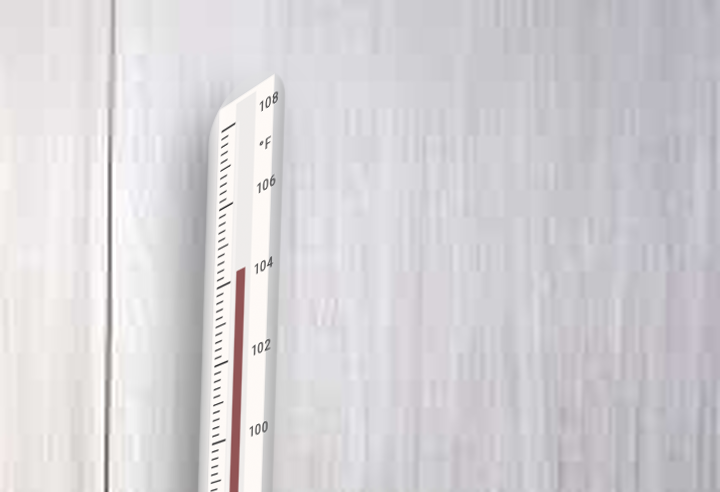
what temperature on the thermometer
104.2 °F
